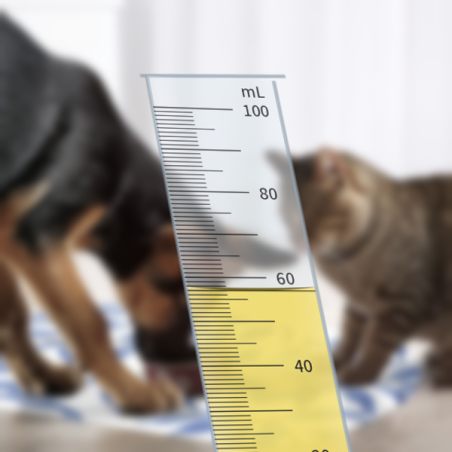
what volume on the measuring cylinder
57 mL
